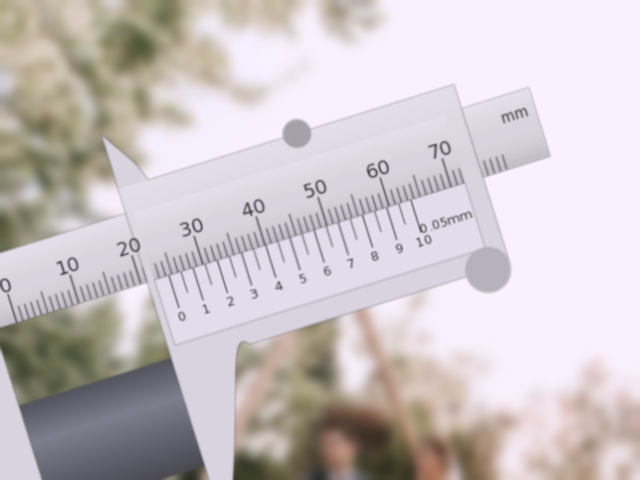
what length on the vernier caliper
24.5 mm
